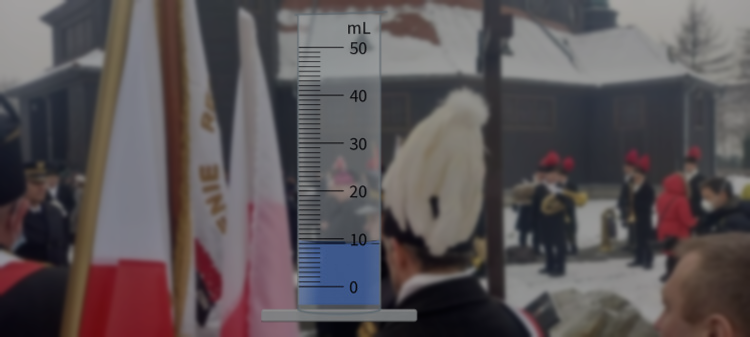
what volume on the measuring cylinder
9 mL
